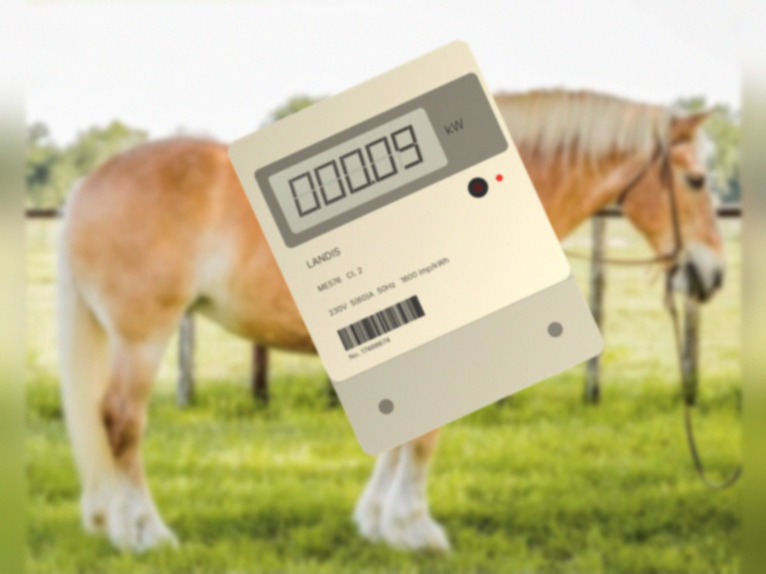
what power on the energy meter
0.09 kW
